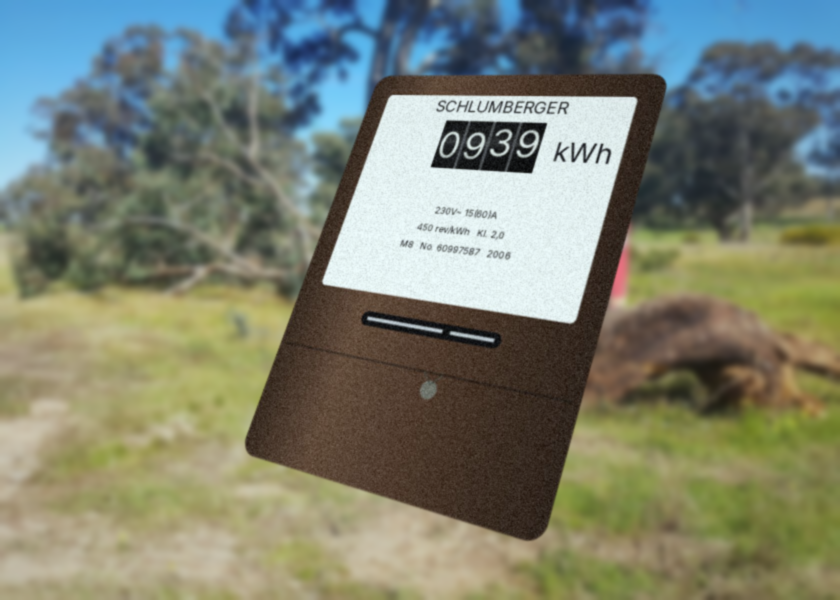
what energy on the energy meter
939 kWh
